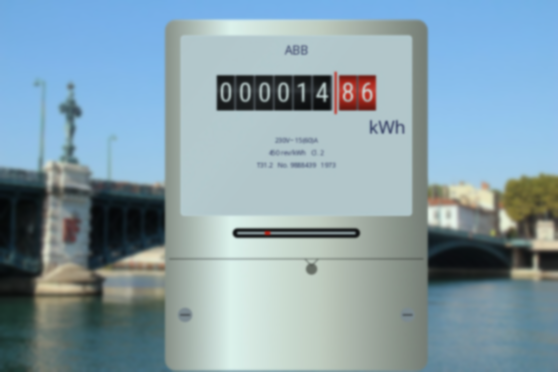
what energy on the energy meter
14.86 kWh
